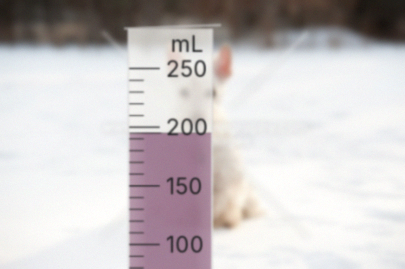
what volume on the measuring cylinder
195 mL
